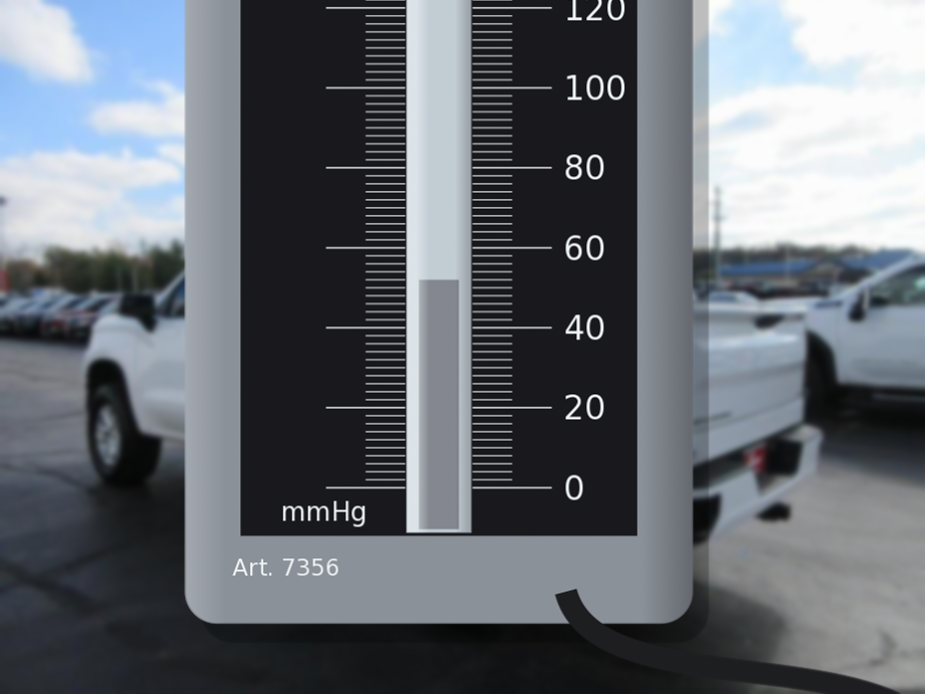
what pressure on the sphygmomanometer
52 mmHg
